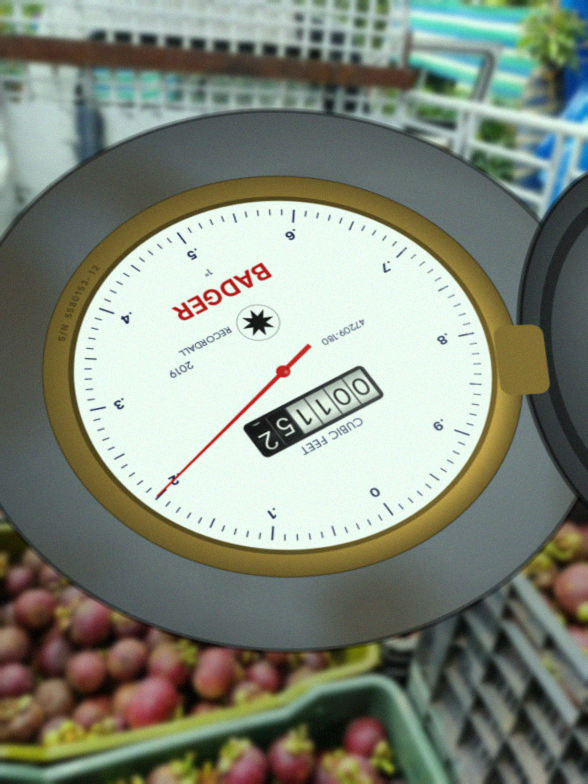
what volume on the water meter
1152.20 ft³
